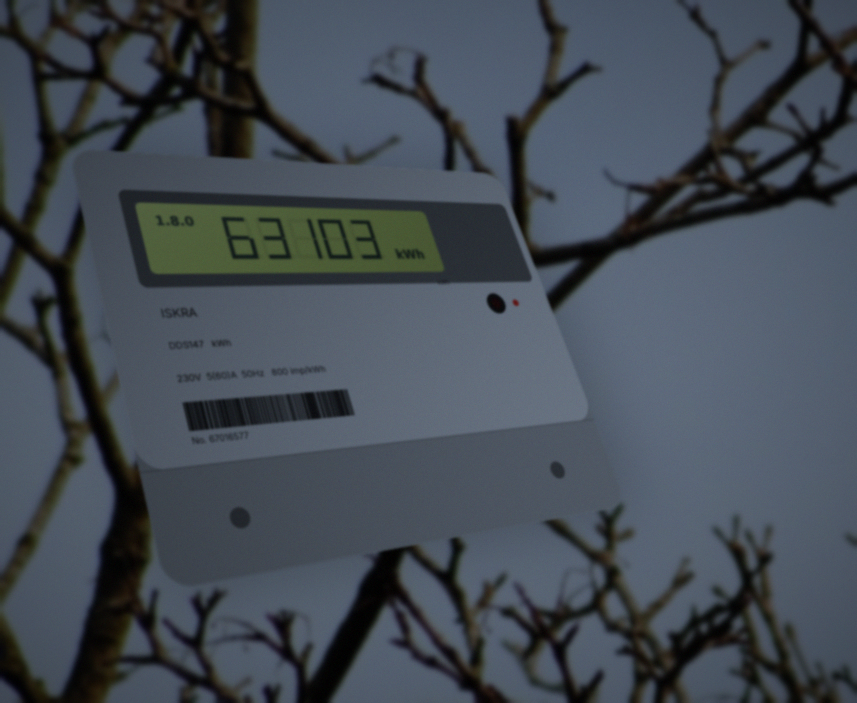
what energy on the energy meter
63103 kWh
